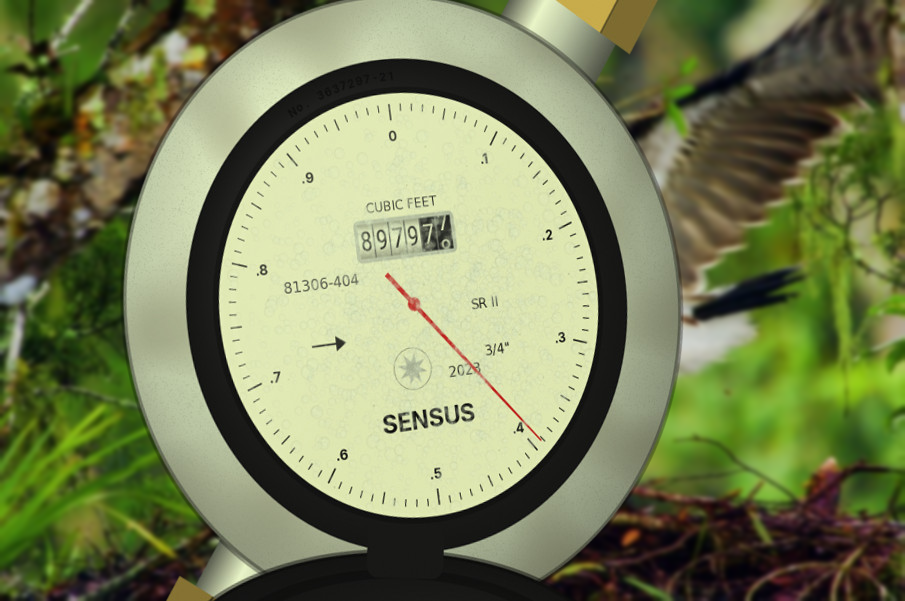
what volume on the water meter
897977.39 ft³
